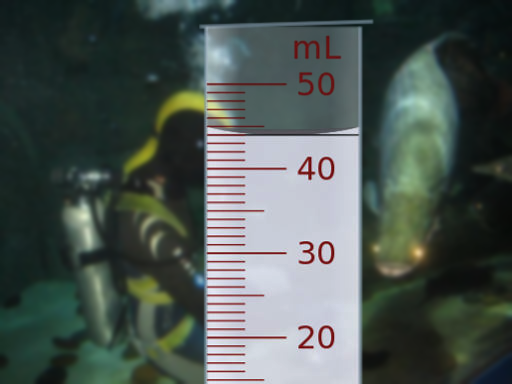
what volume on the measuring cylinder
44 mL
